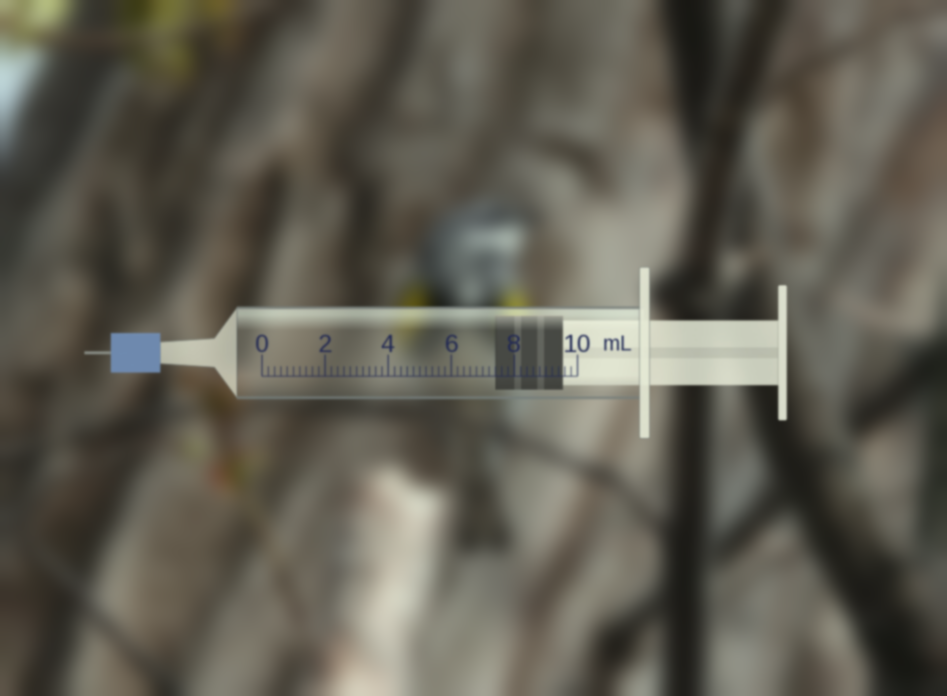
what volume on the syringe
7.4 mL
